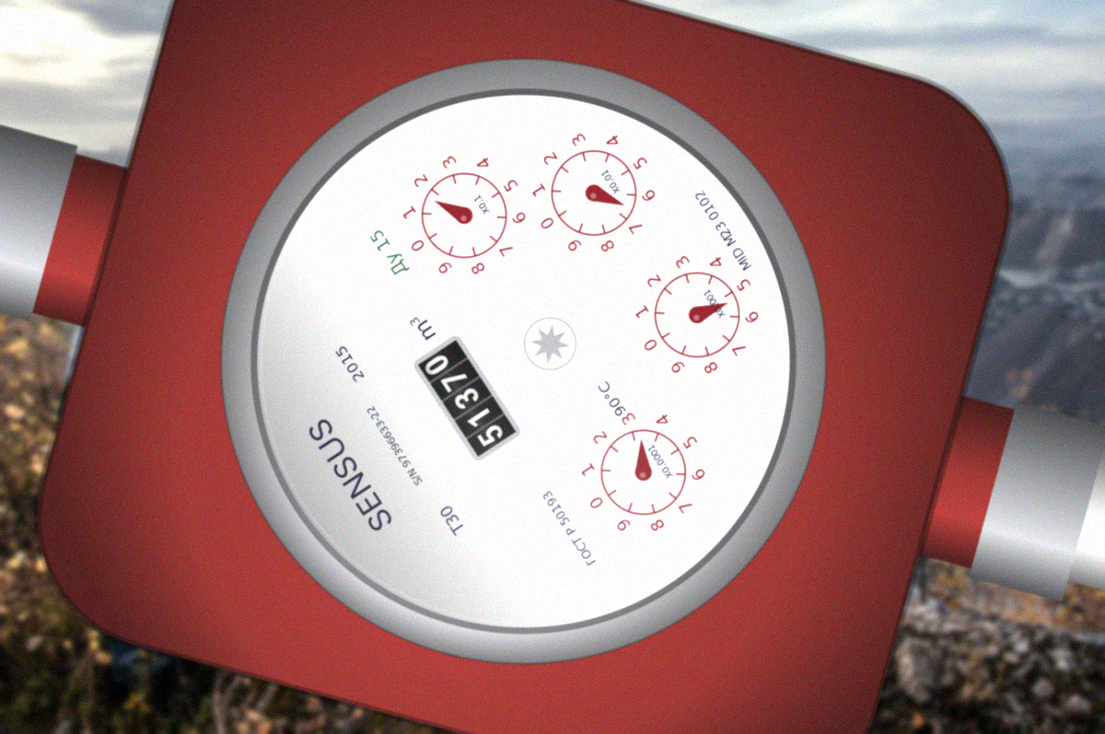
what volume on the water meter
51370.1653 m³
